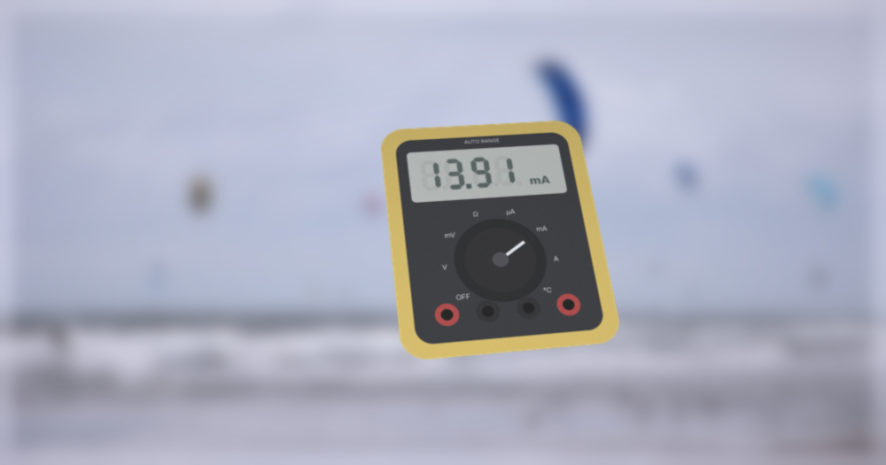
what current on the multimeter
13.91 mA
